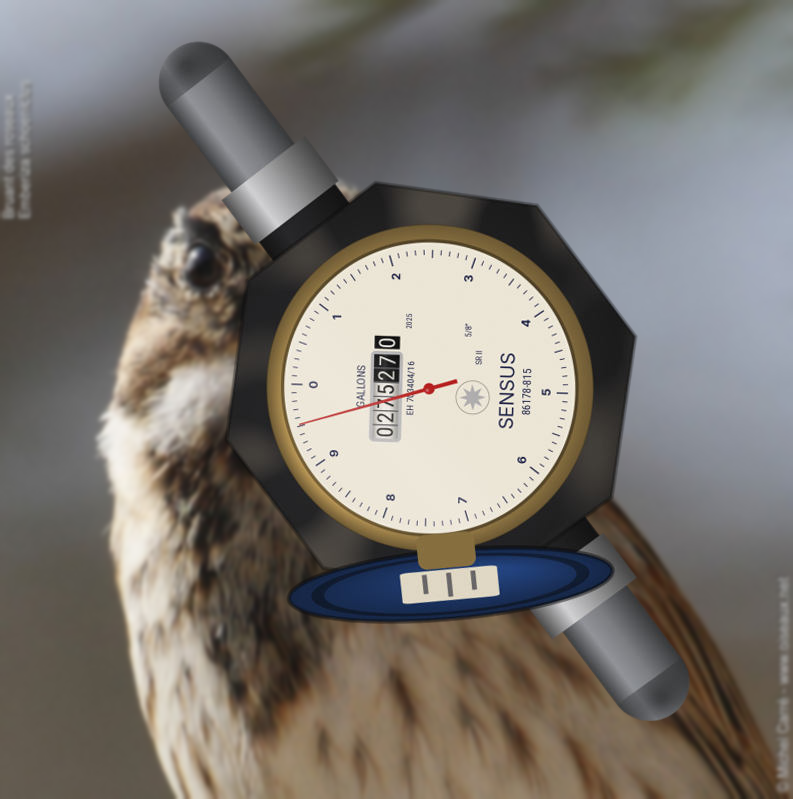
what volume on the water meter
275269.5 gal
